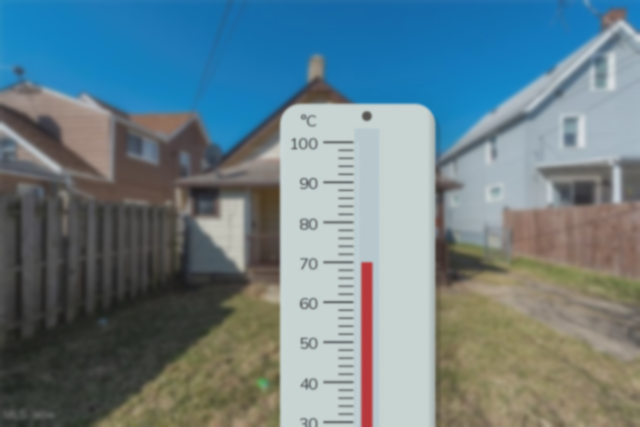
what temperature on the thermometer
70 °C
